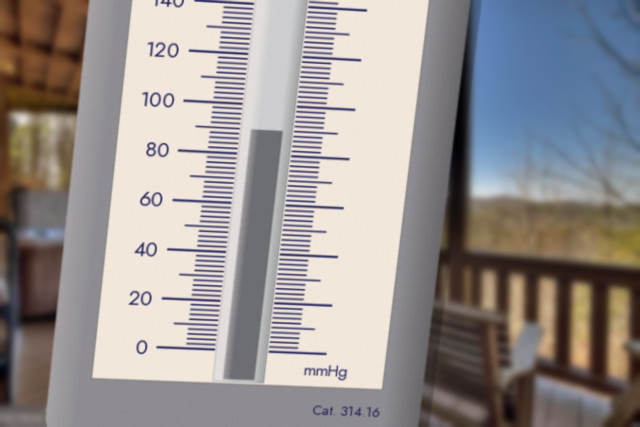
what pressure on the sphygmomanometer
90 mmHg
